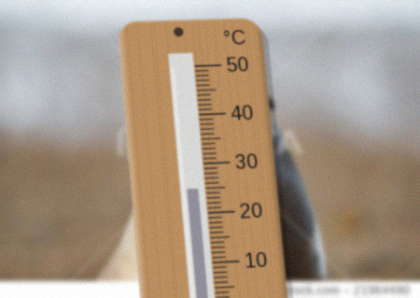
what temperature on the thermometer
25 °C
